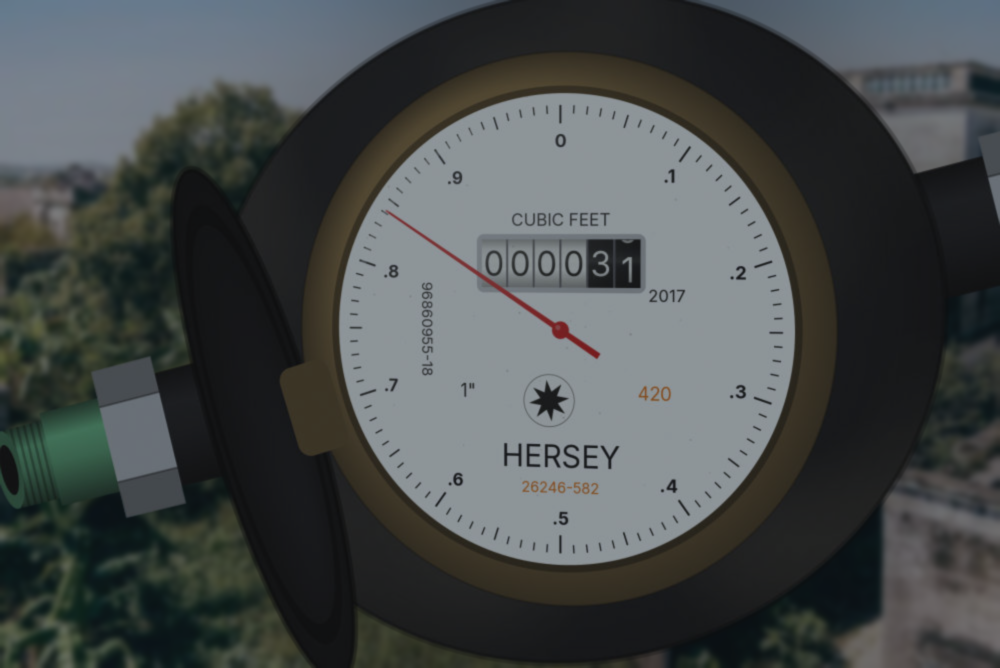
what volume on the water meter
30.84 ft³
